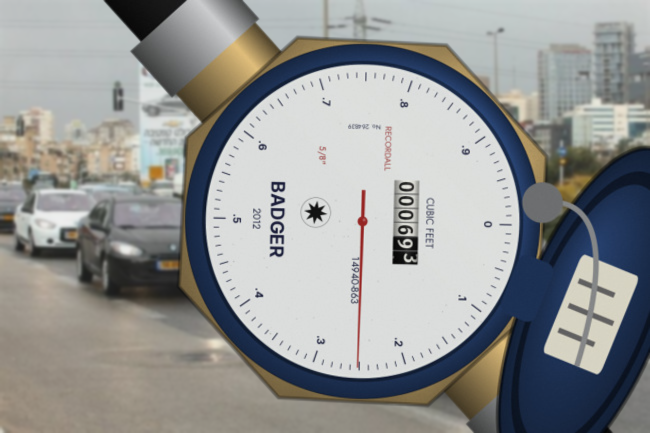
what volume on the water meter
693.25 ft³
